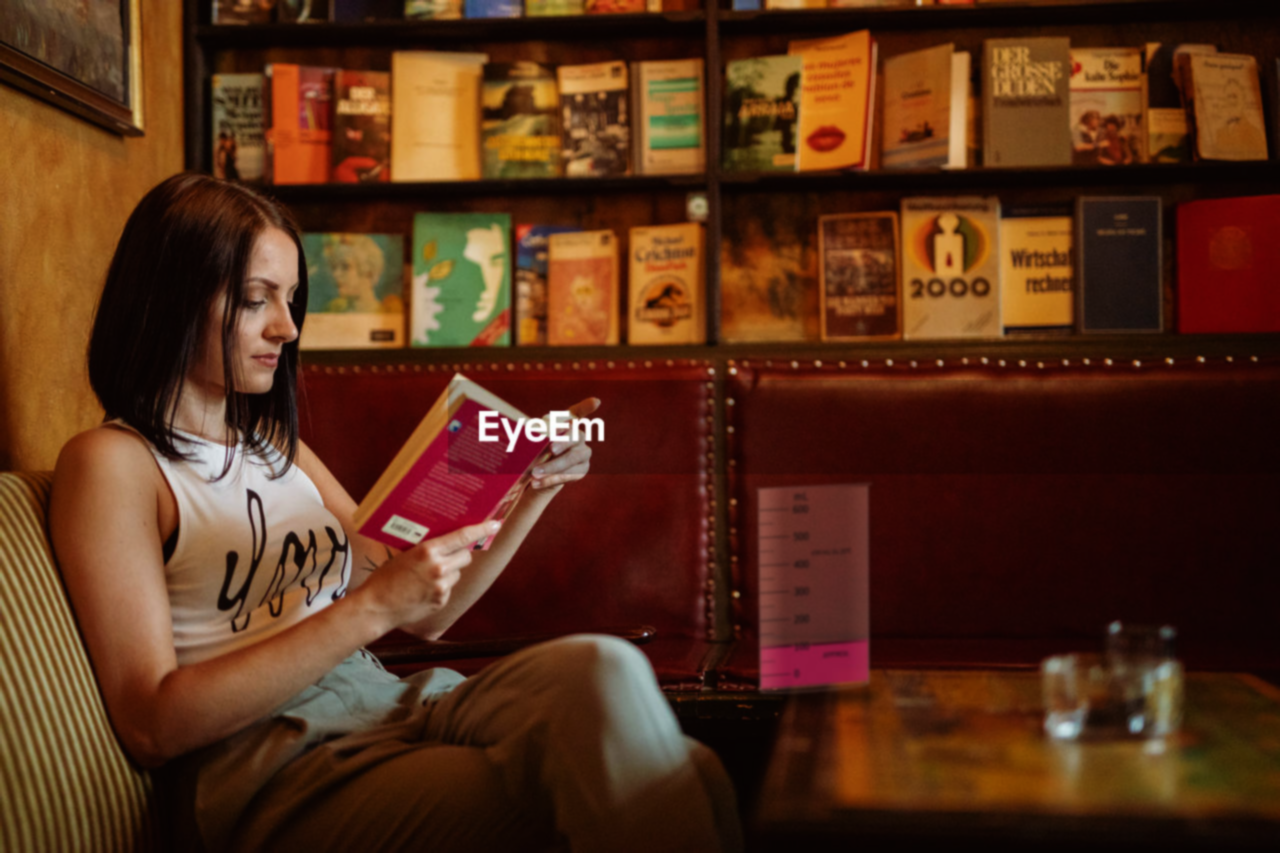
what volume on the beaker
100 mL
